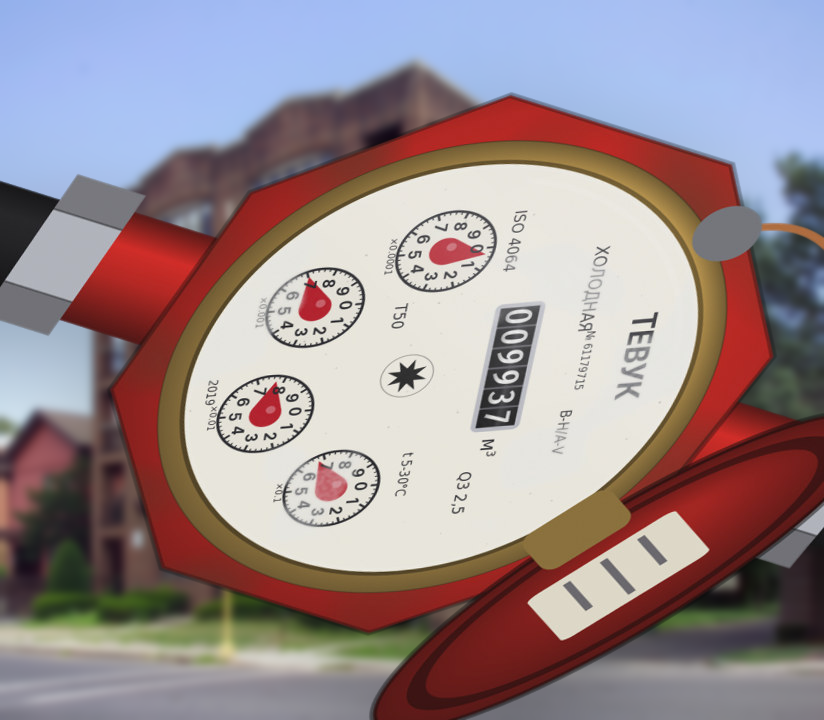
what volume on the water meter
9937.6770 m³
